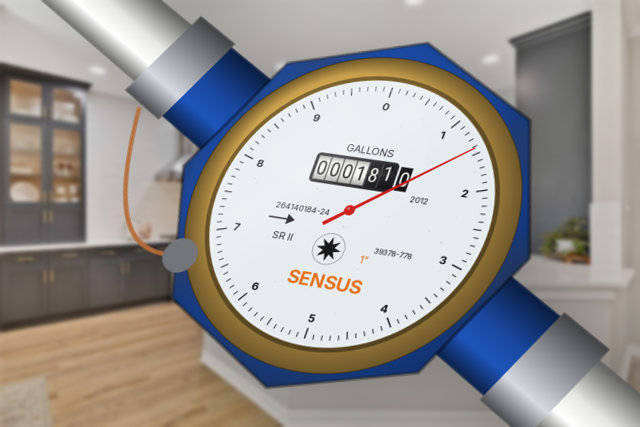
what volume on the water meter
1811.4 gal
